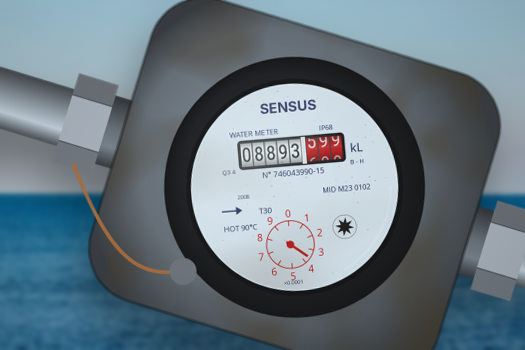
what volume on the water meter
8893.5993 kL
